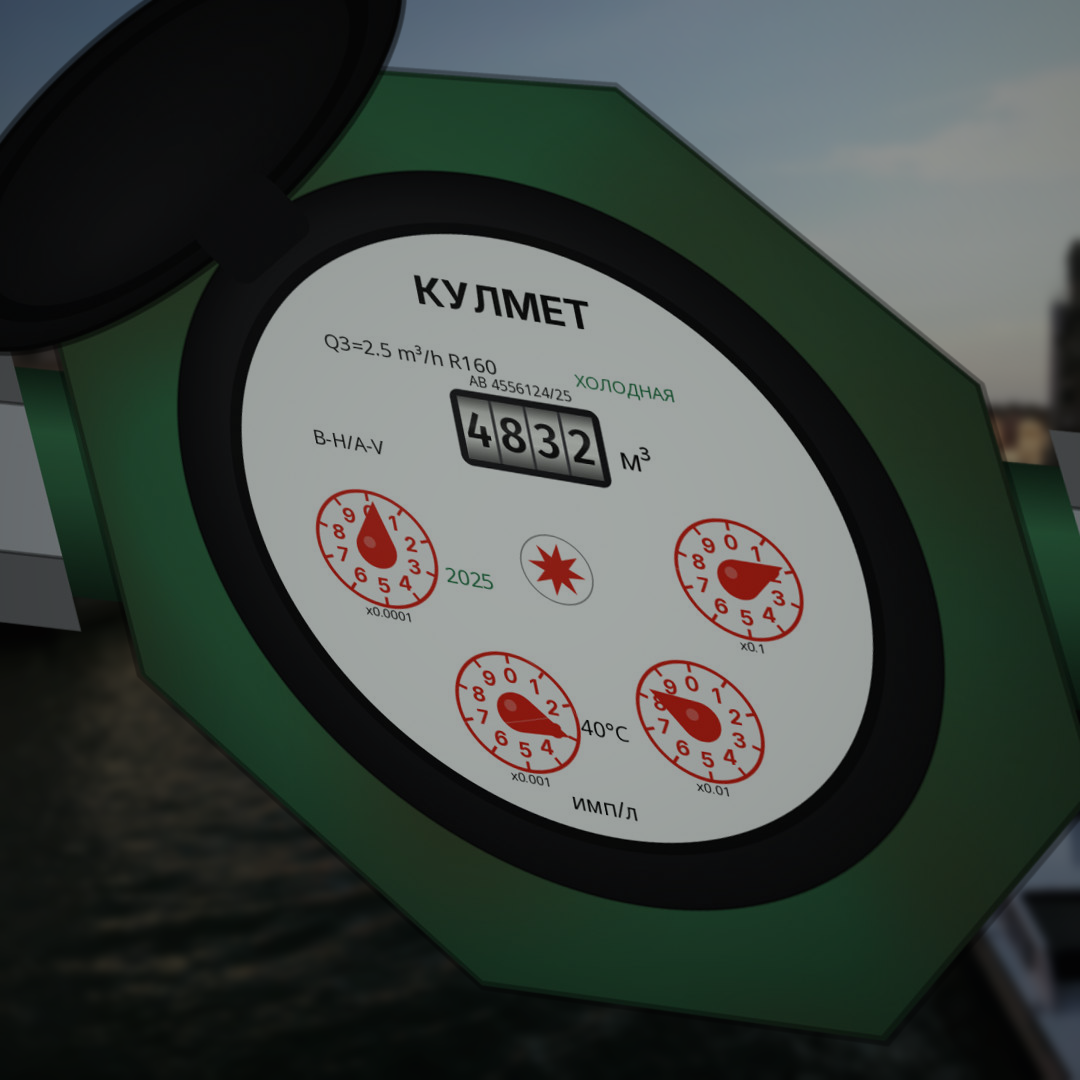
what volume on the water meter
4832.1830 m³
